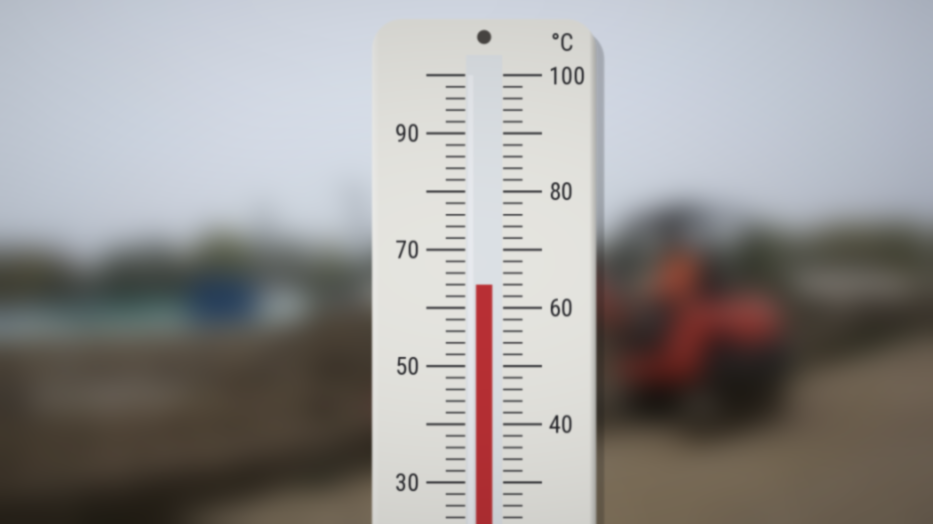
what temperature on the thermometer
64 °C
